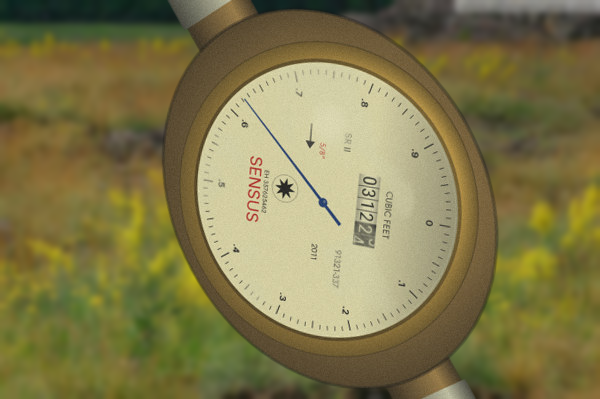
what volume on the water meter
31223.62 ft³
